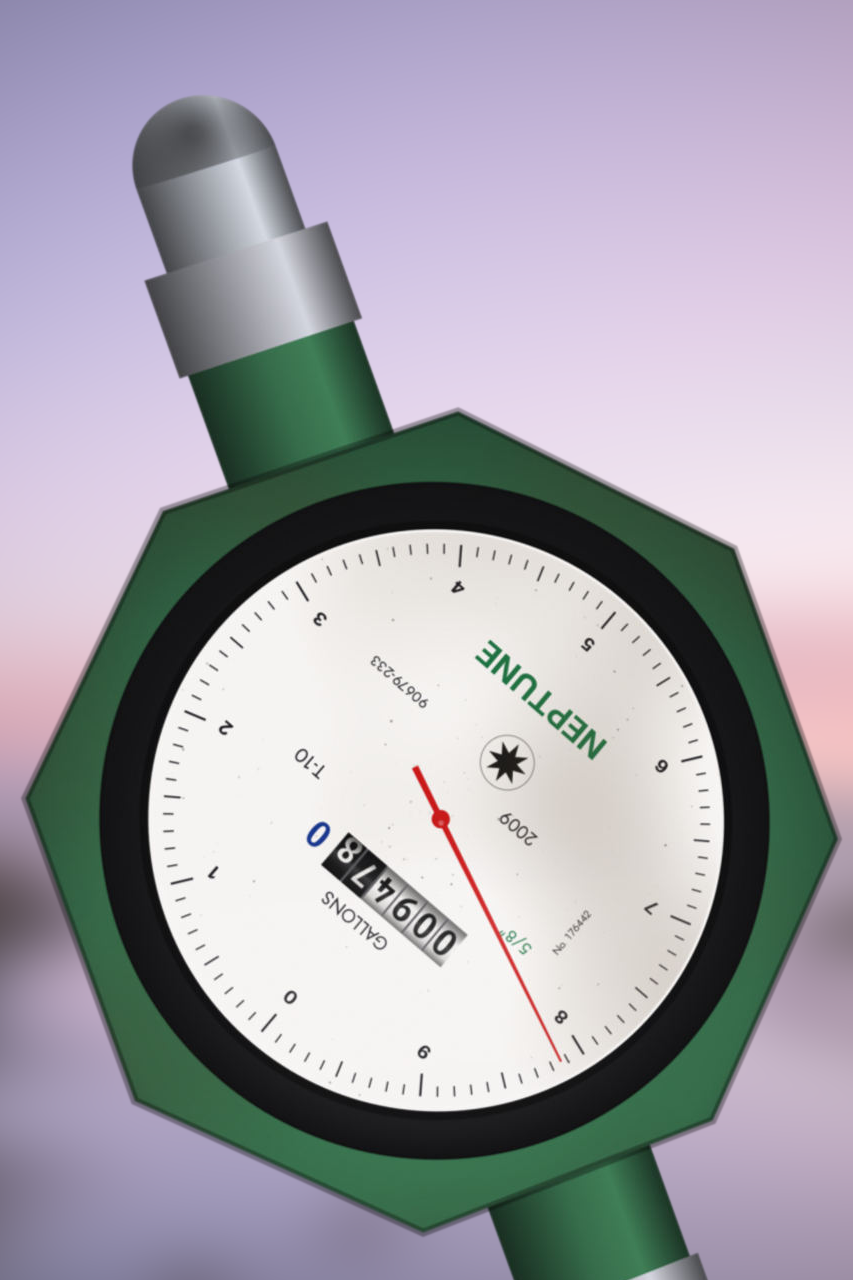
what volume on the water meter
94778.1 gal
